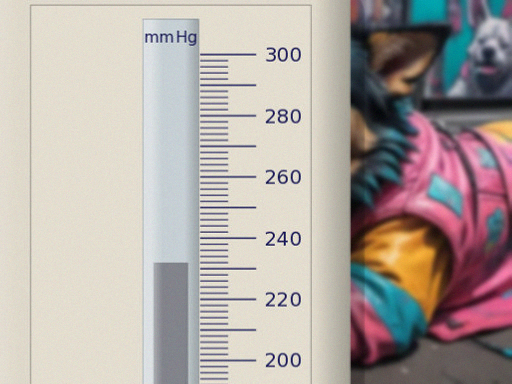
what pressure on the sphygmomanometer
232 mmHg
